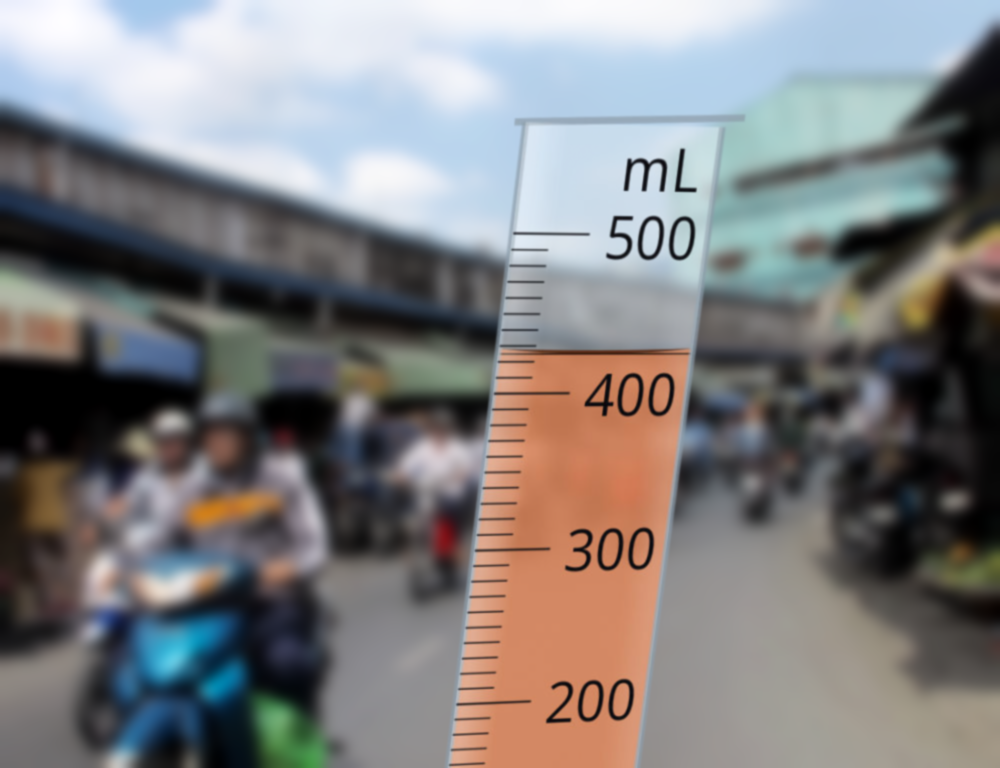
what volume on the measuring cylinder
425 mL
